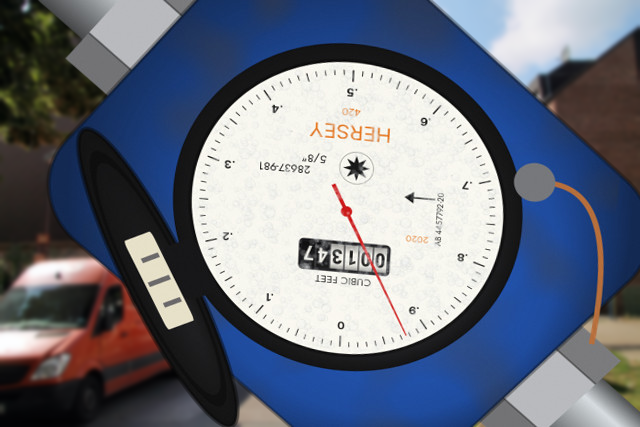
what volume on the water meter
1346.92 ft³
